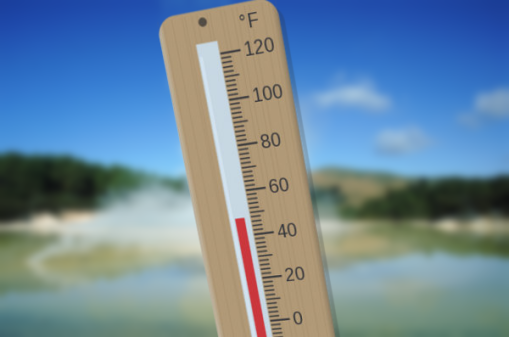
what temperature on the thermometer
48 °F
